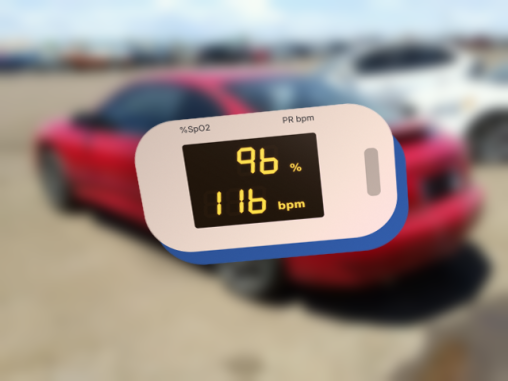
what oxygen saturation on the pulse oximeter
96 %
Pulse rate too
116 bpm
